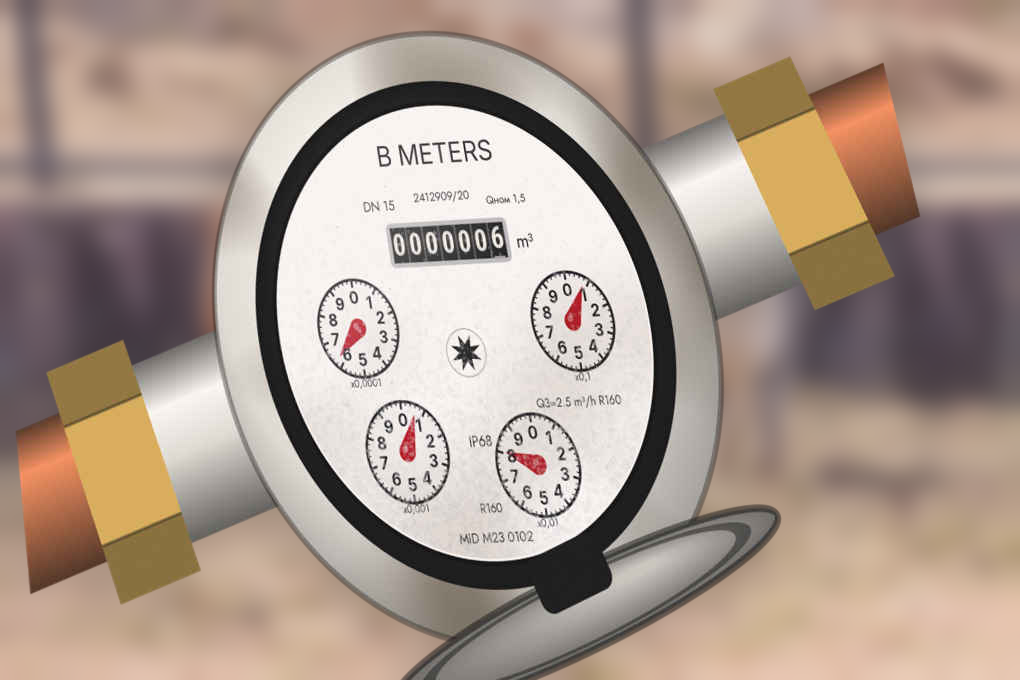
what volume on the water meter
6.0806 m³
